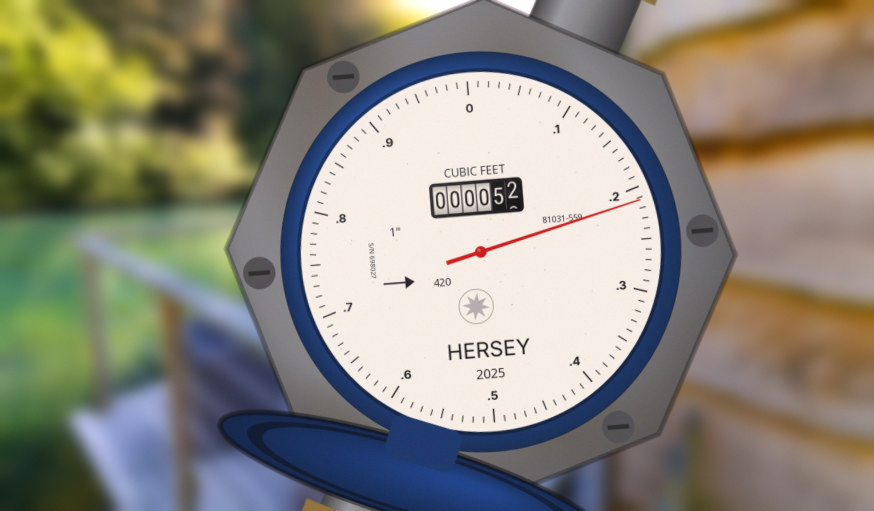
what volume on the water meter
52.21 ft³
